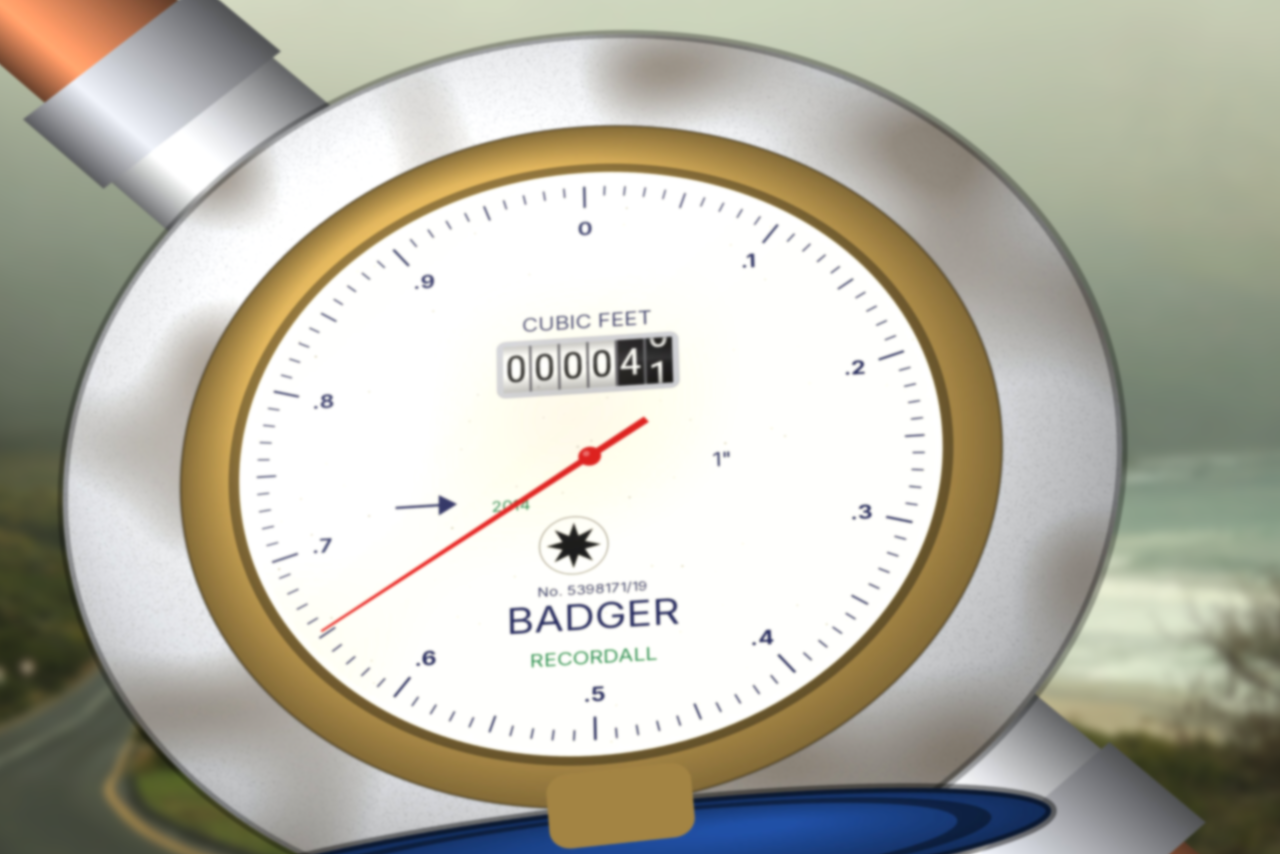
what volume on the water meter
40.65 ft³
